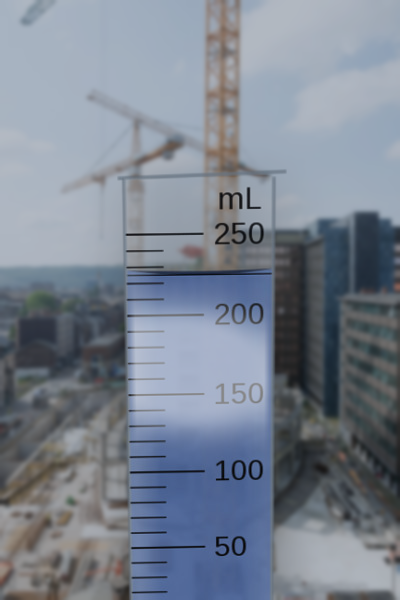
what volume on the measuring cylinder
225 mL
